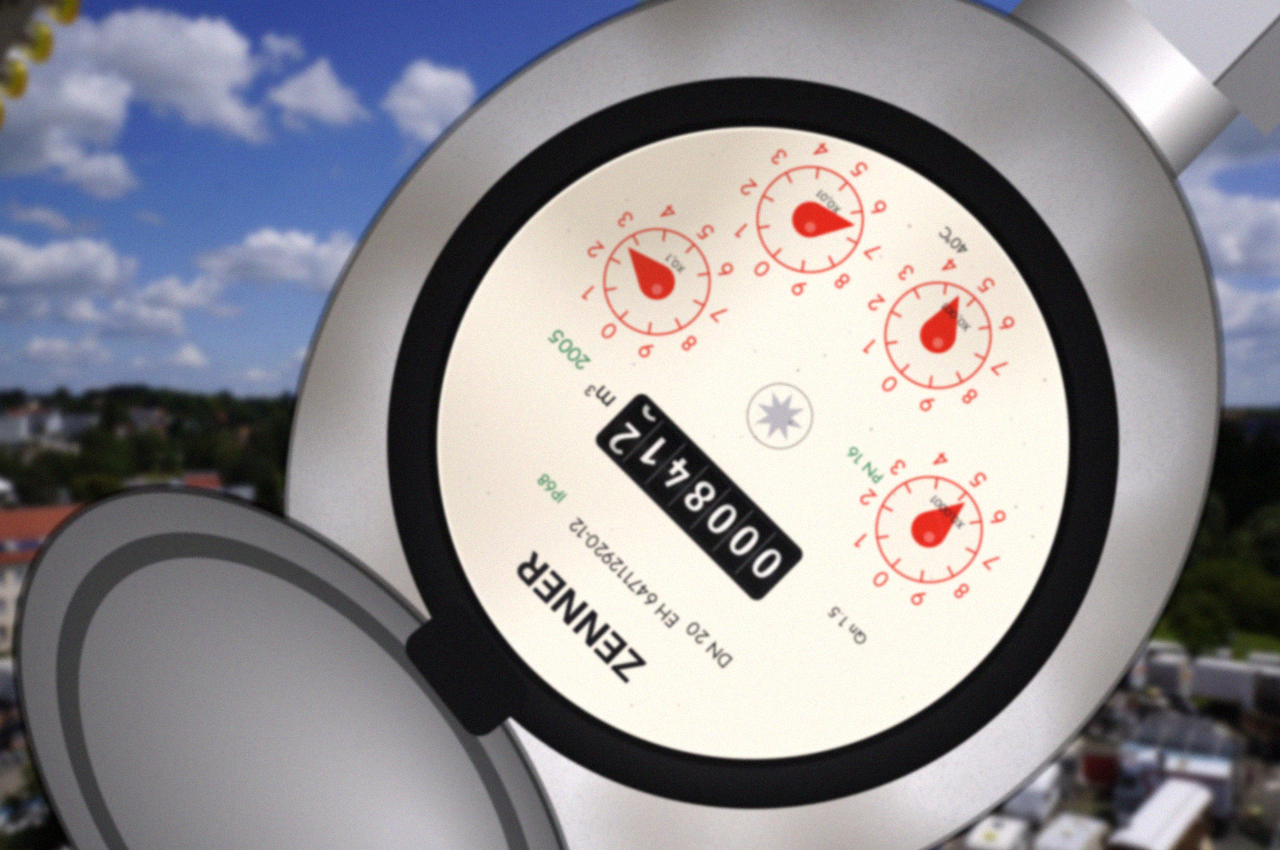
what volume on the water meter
8412.2645 m³
